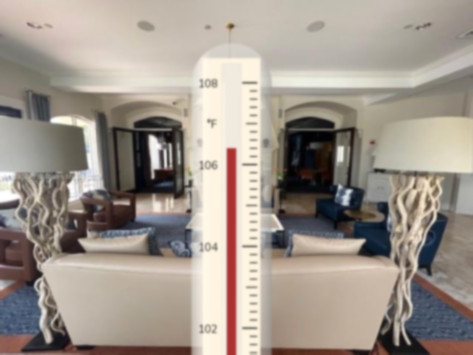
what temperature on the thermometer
106.4 °F
